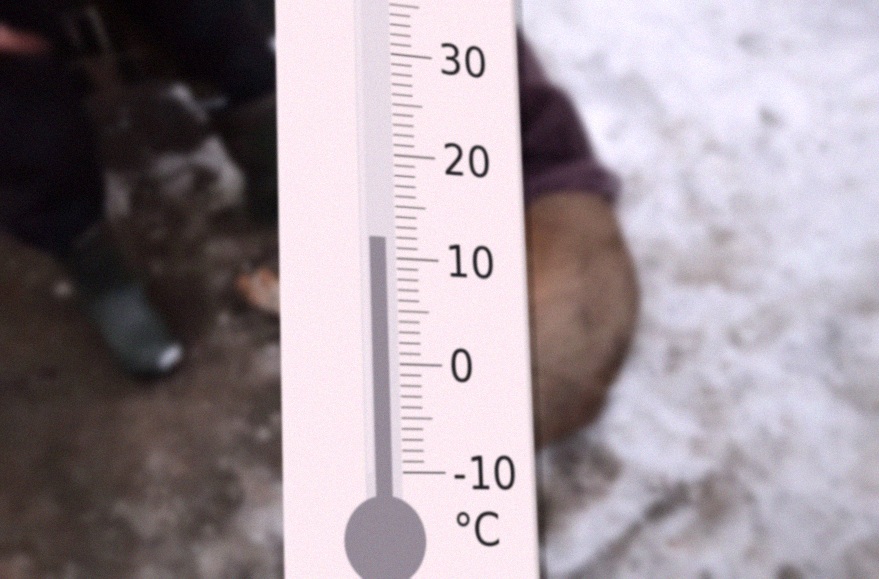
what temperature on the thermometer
12 °C
